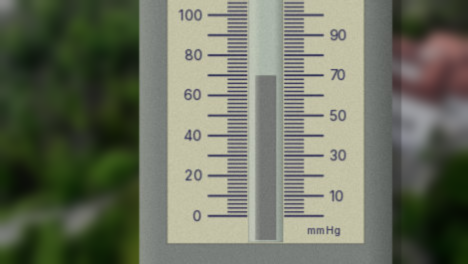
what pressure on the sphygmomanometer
70 mmHg
